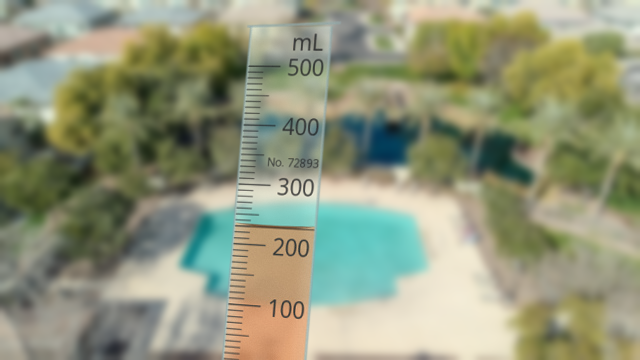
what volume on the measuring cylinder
230 mL
